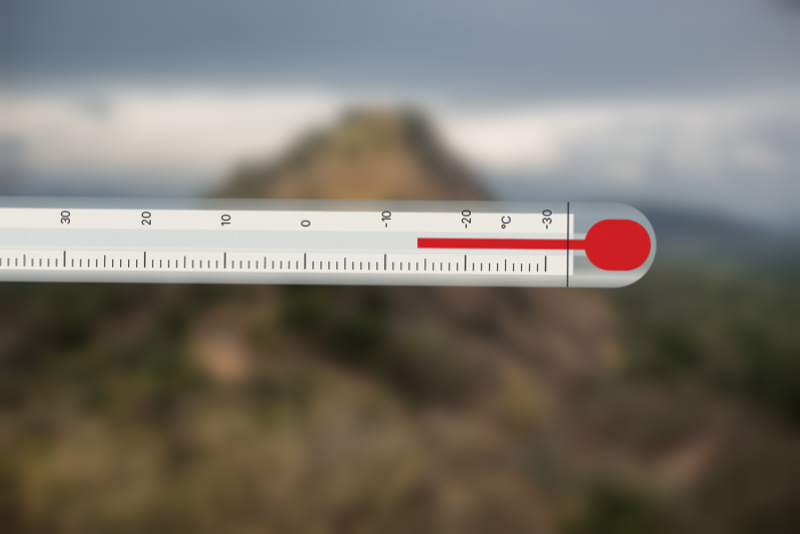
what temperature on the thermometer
-14 °C
